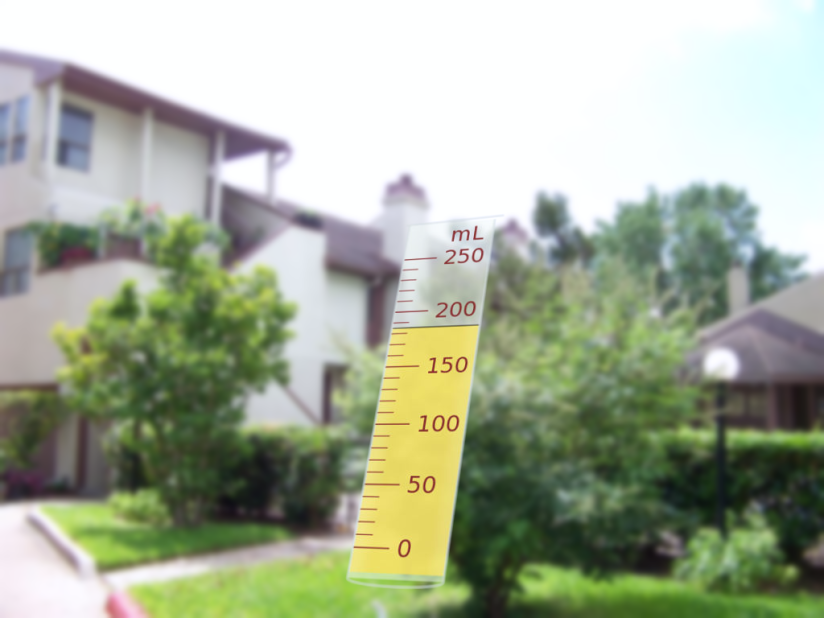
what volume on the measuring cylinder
185 mL
